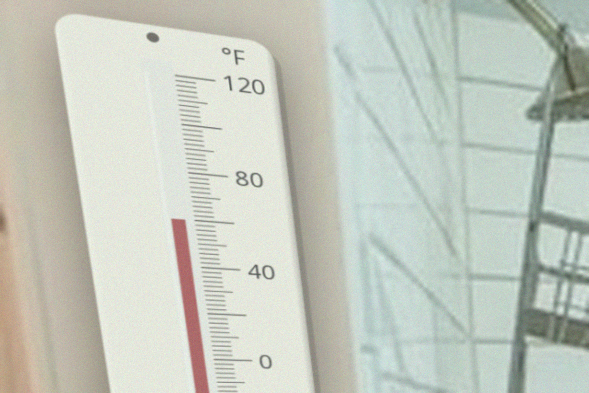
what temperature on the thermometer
60 °F
